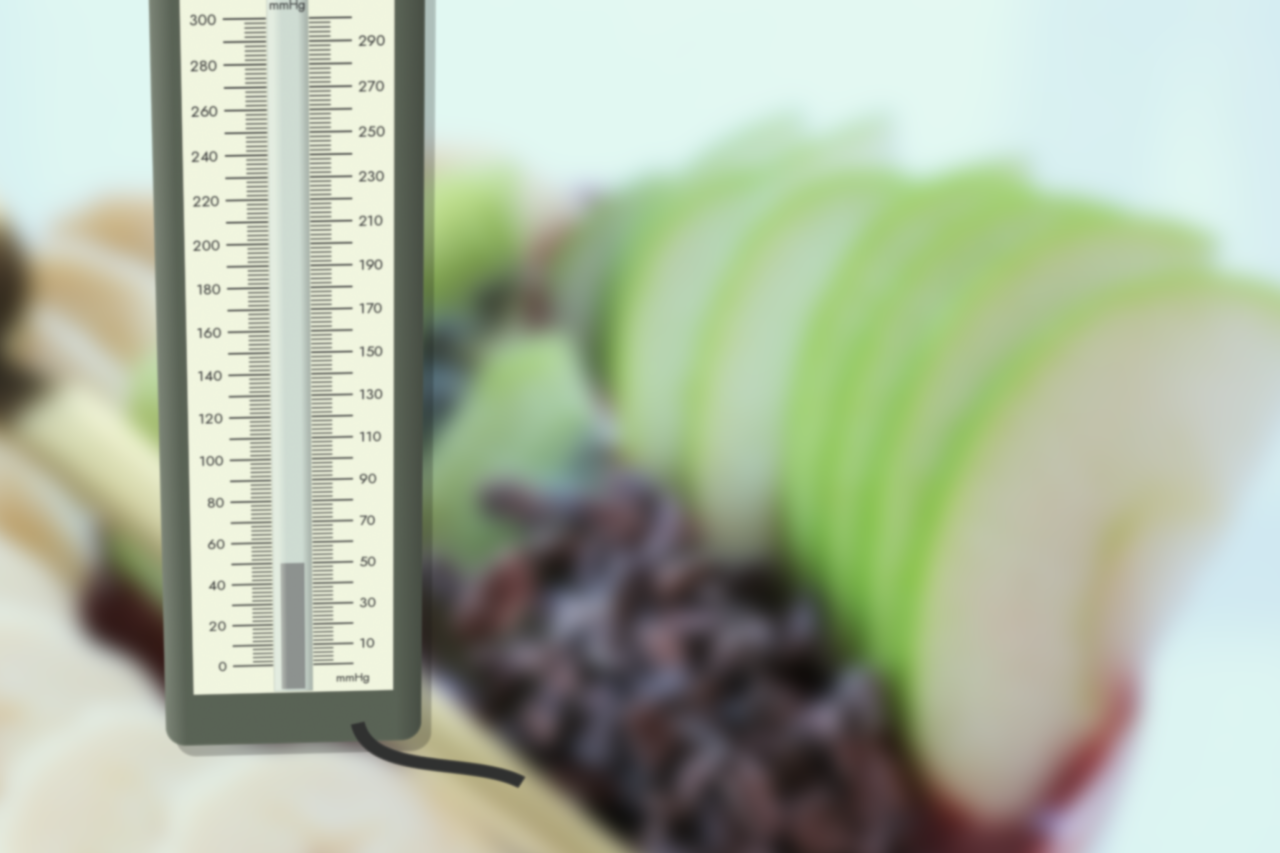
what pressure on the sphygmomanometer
50 mmHg
